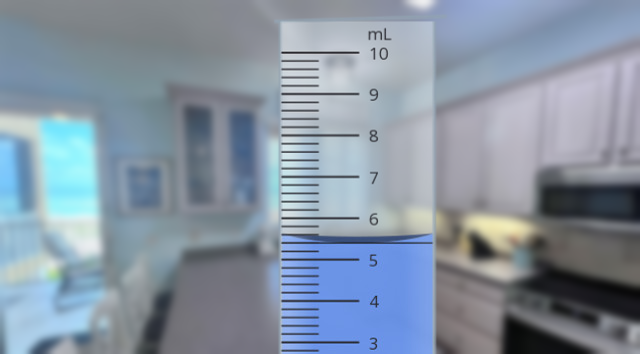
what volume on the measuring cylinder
5.4 mL
